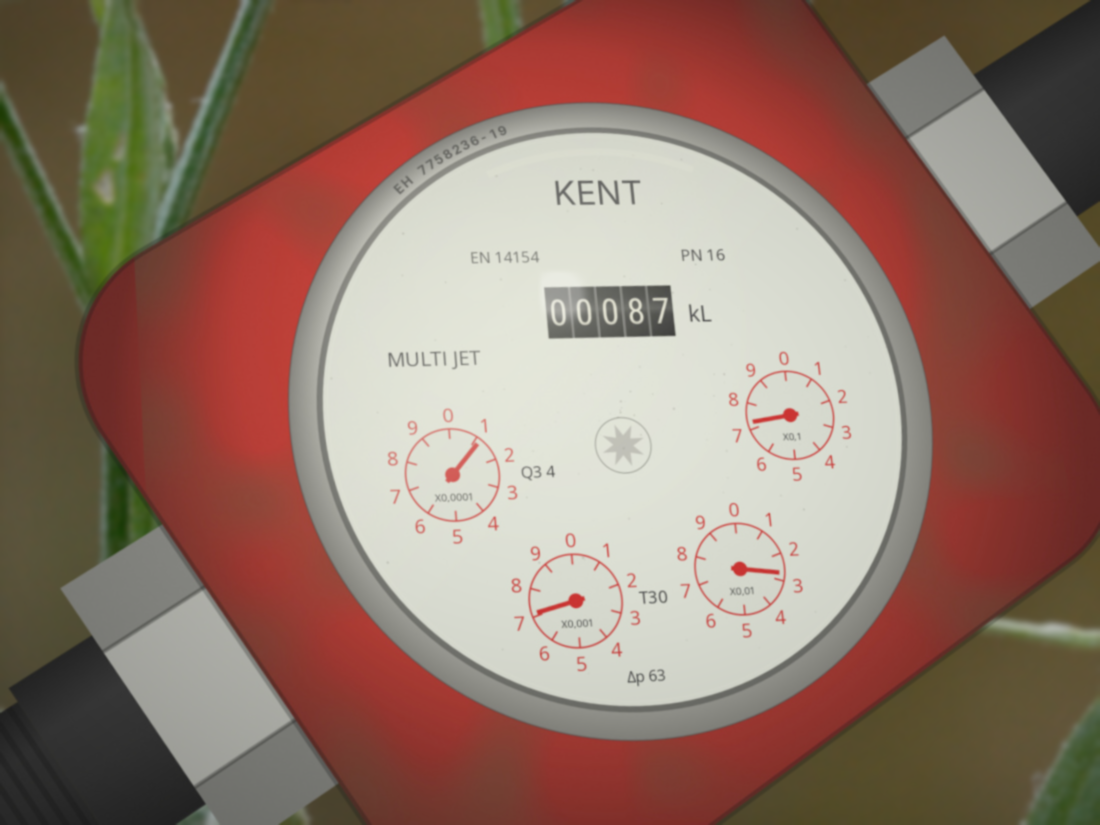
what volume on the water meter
87.7271 kL
